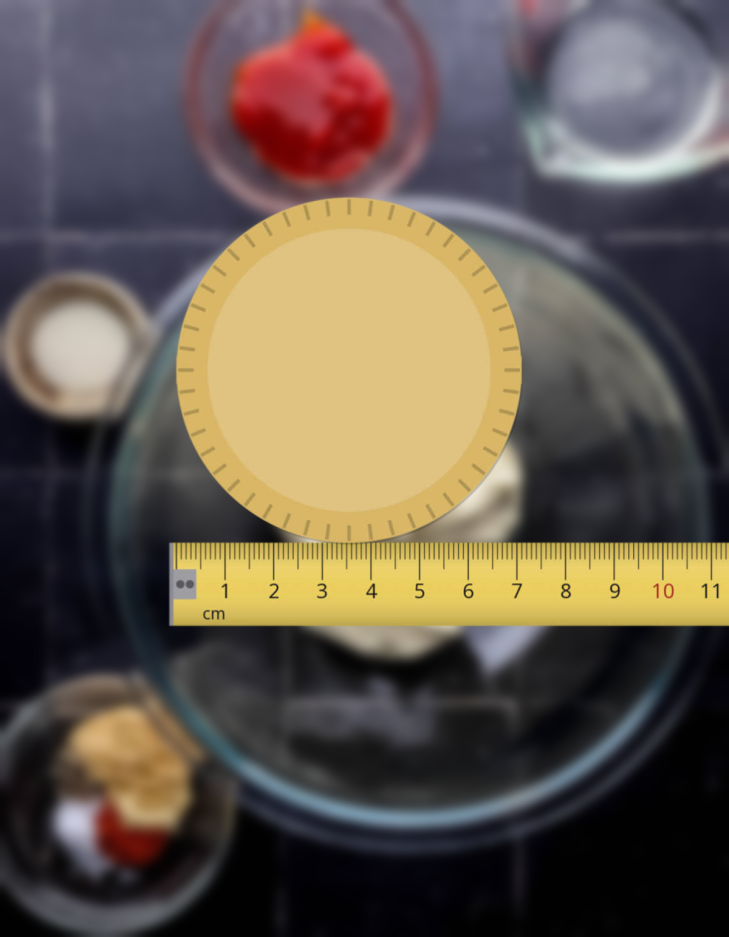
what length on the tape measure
7.1 cm
